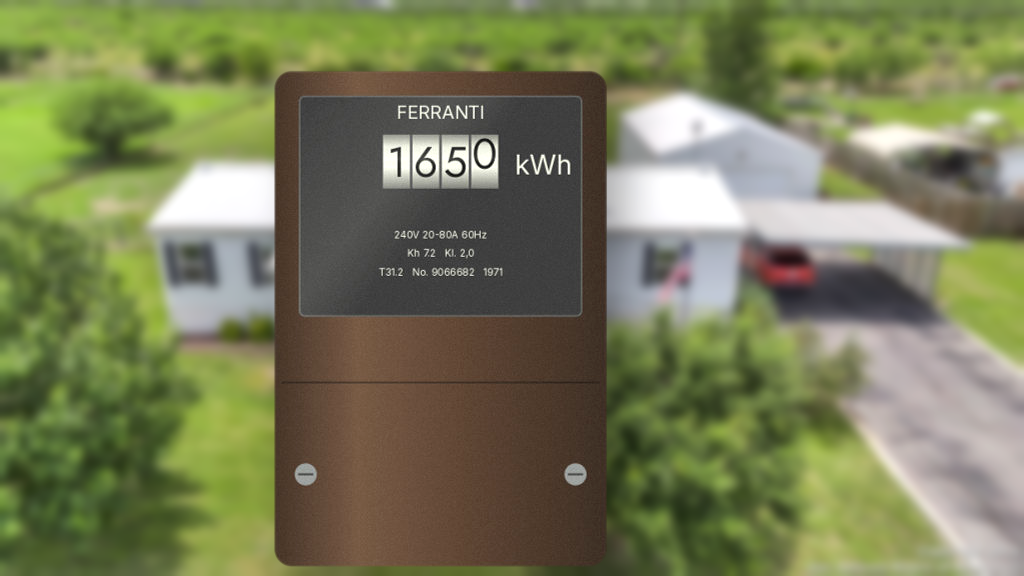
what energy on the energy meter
1650 kWh
